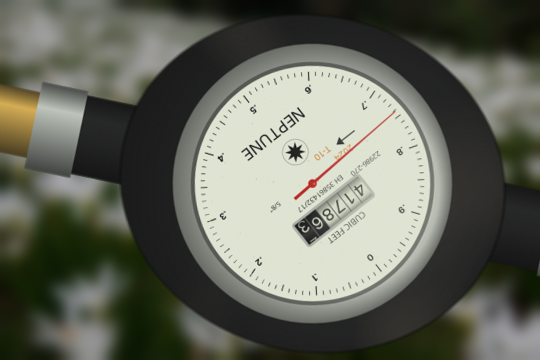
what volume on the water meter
417862.74 ft³
